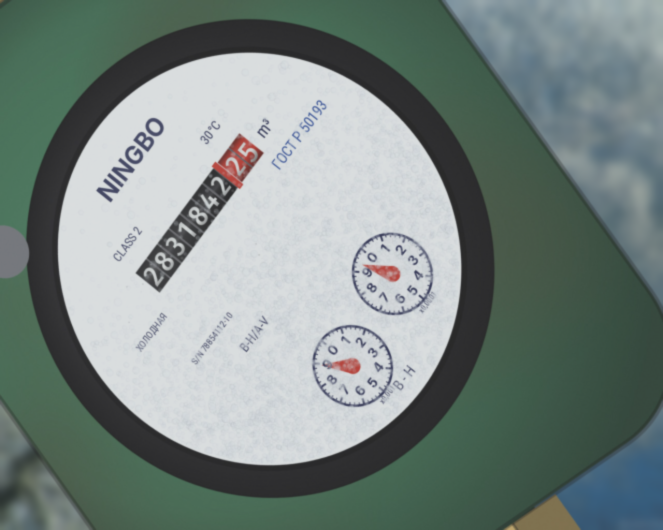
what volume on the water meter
2831842.2489 m³
